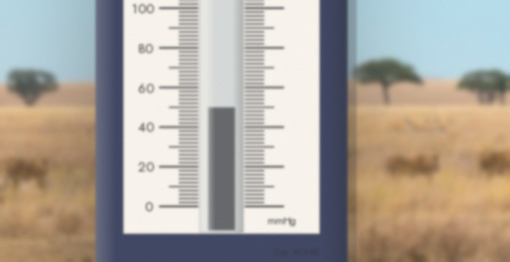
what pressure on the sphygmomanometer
50 mmHg
